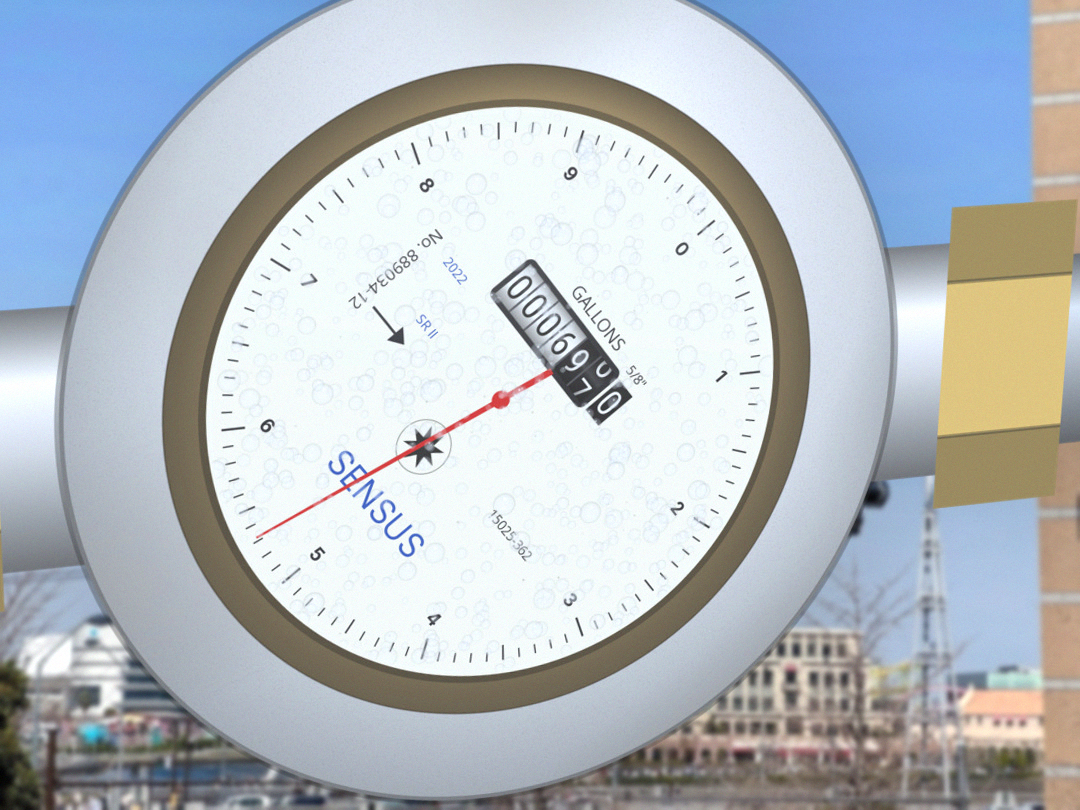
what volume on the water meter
6965.3 gal
